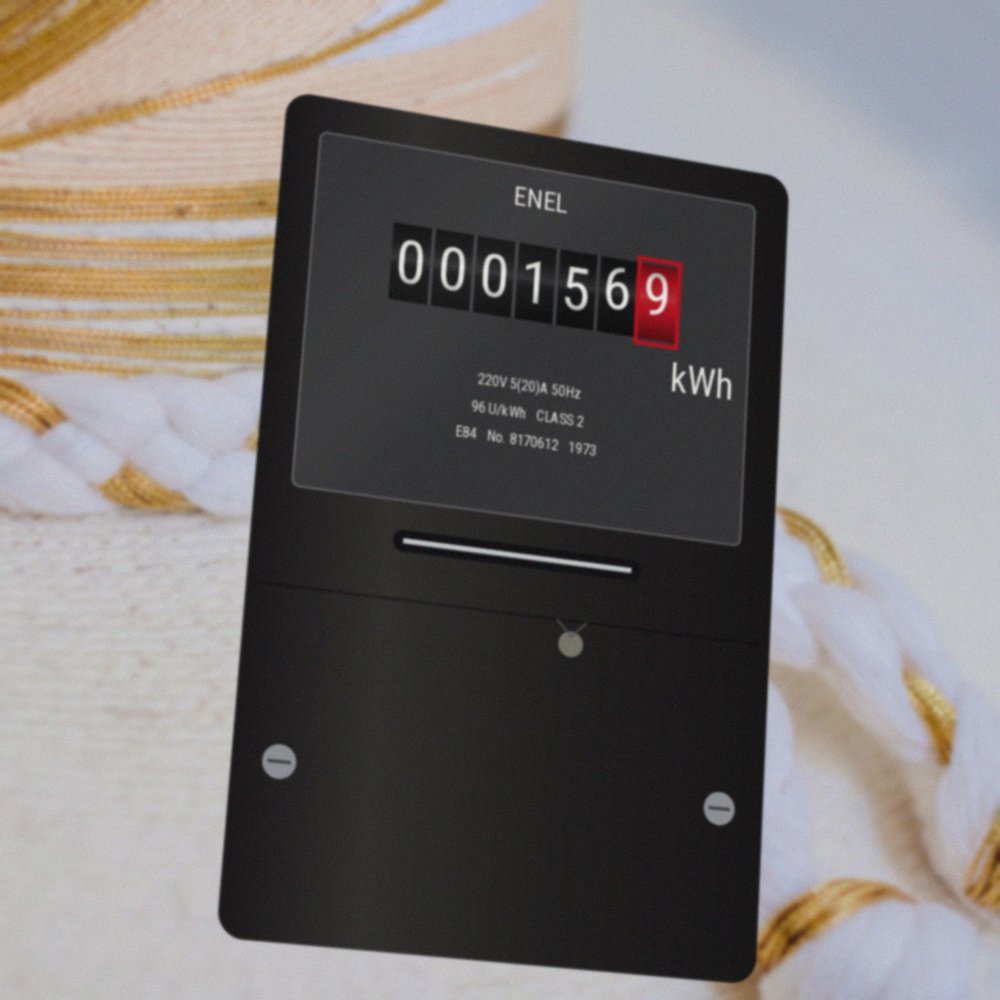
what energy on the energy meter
156.9 kWh
